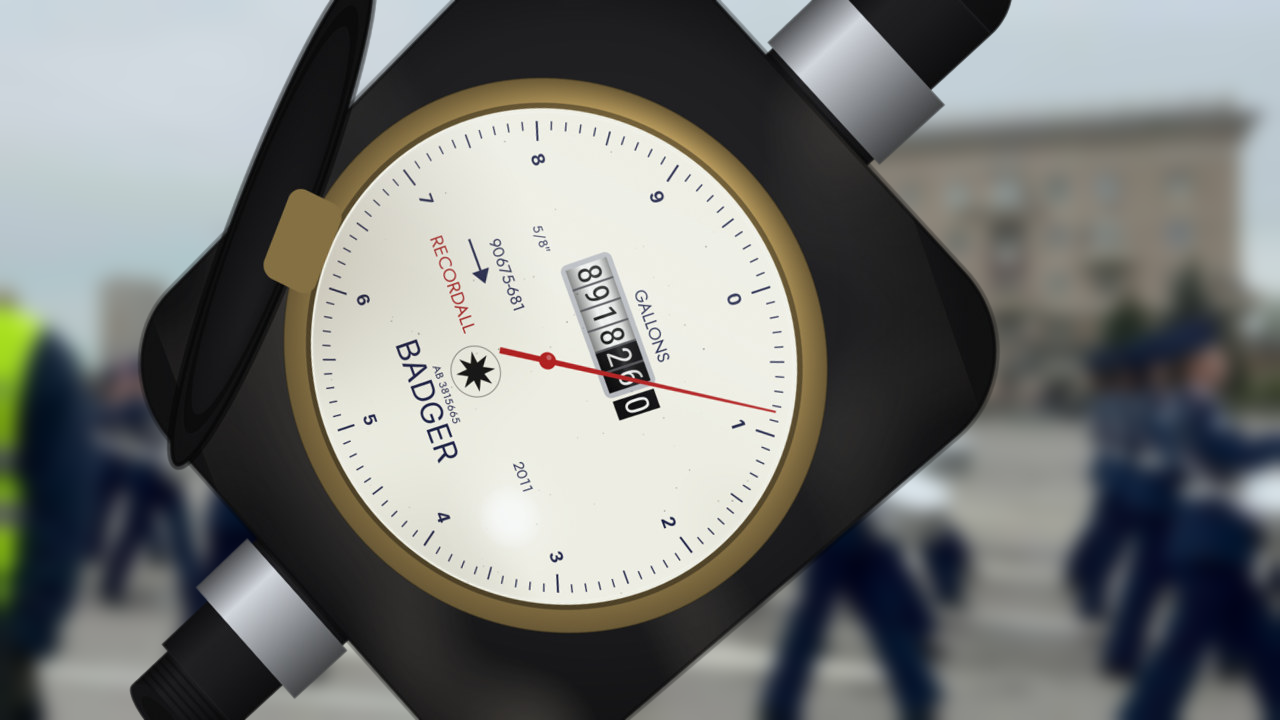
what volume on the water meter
8918260.8 gal
